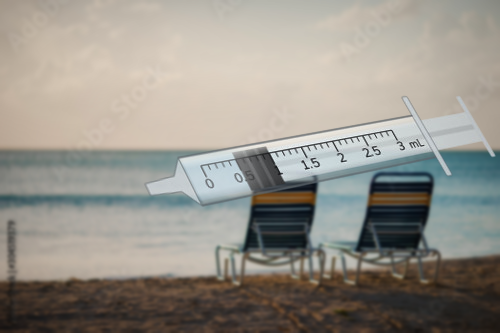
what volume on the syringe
0.5 mL
